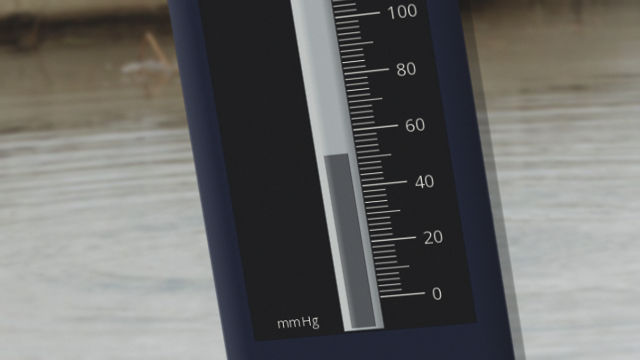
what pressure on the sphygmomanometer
52 mmHg
